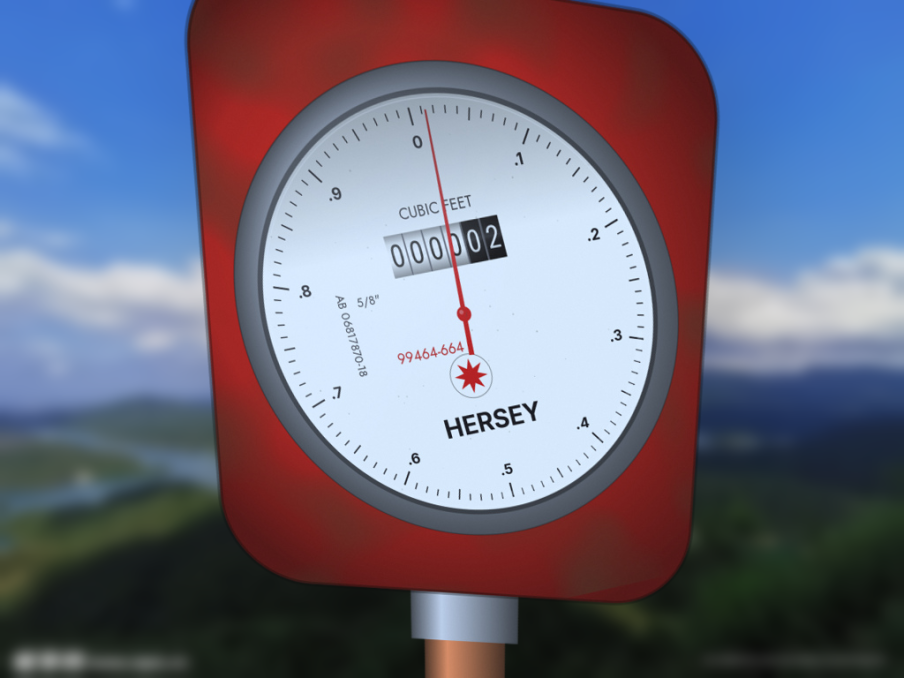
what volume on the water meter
2.01 ft³
